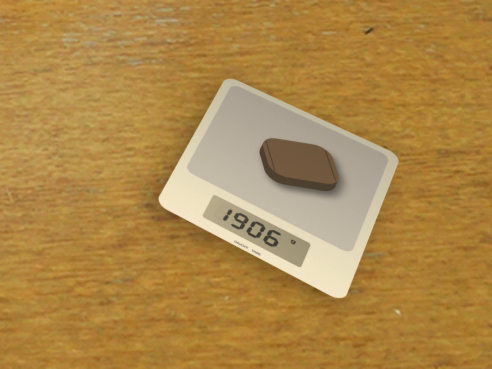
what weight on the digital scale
1906 g
